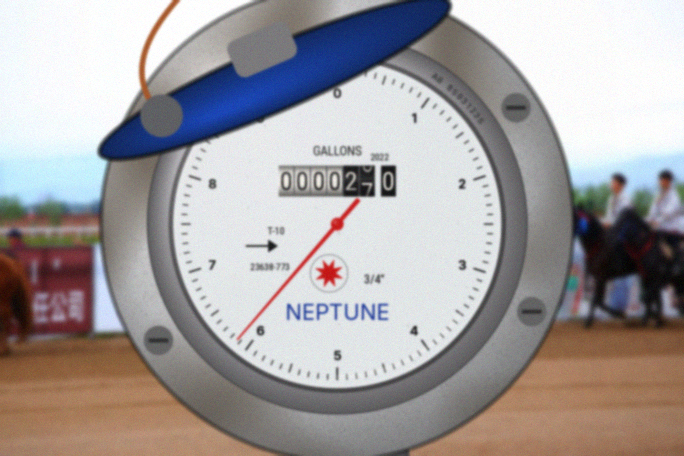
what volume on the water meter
266.1 gal
